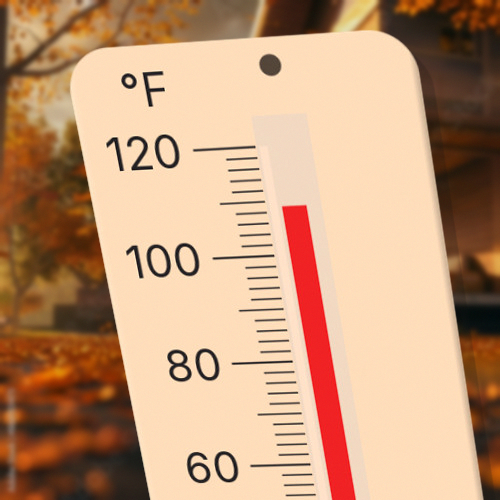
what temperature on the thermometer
109 °F
